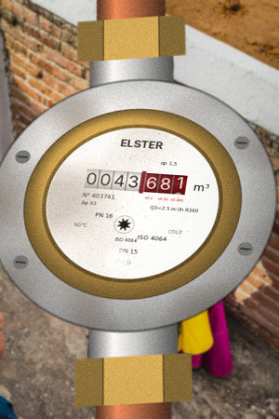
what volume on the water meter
43.681 m³
